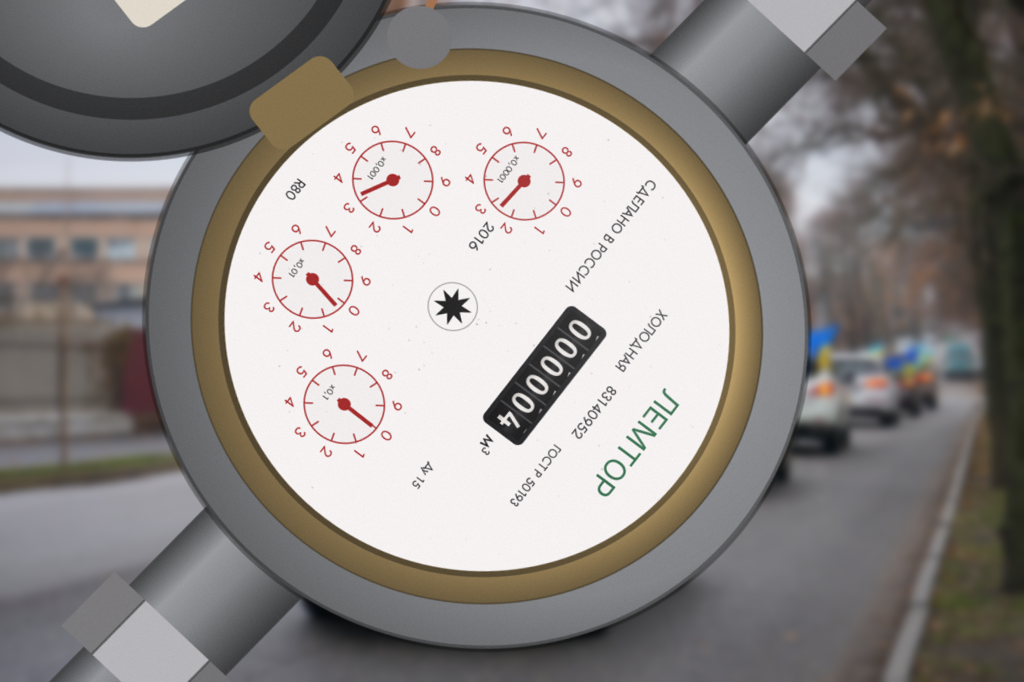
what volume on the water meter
4.0032 m³
